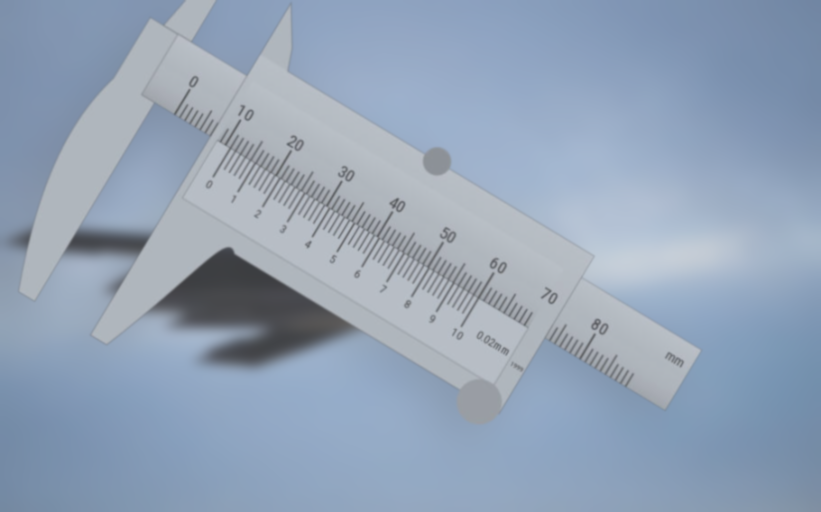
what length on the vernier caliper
11.0 mm
